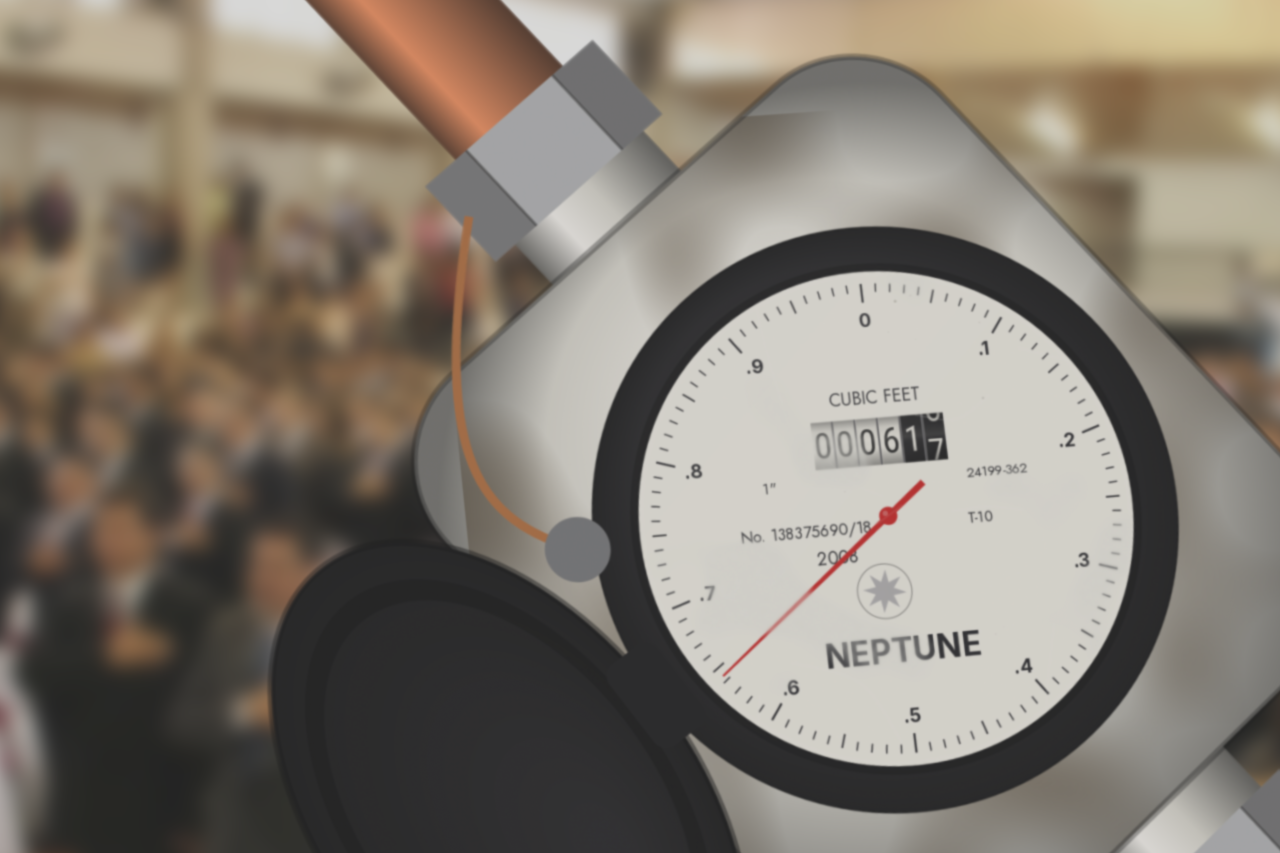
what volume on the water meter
616.64 ft³
